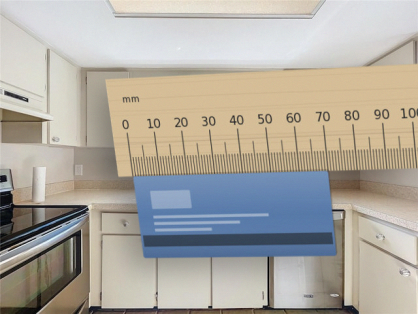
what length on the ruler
70 mm
